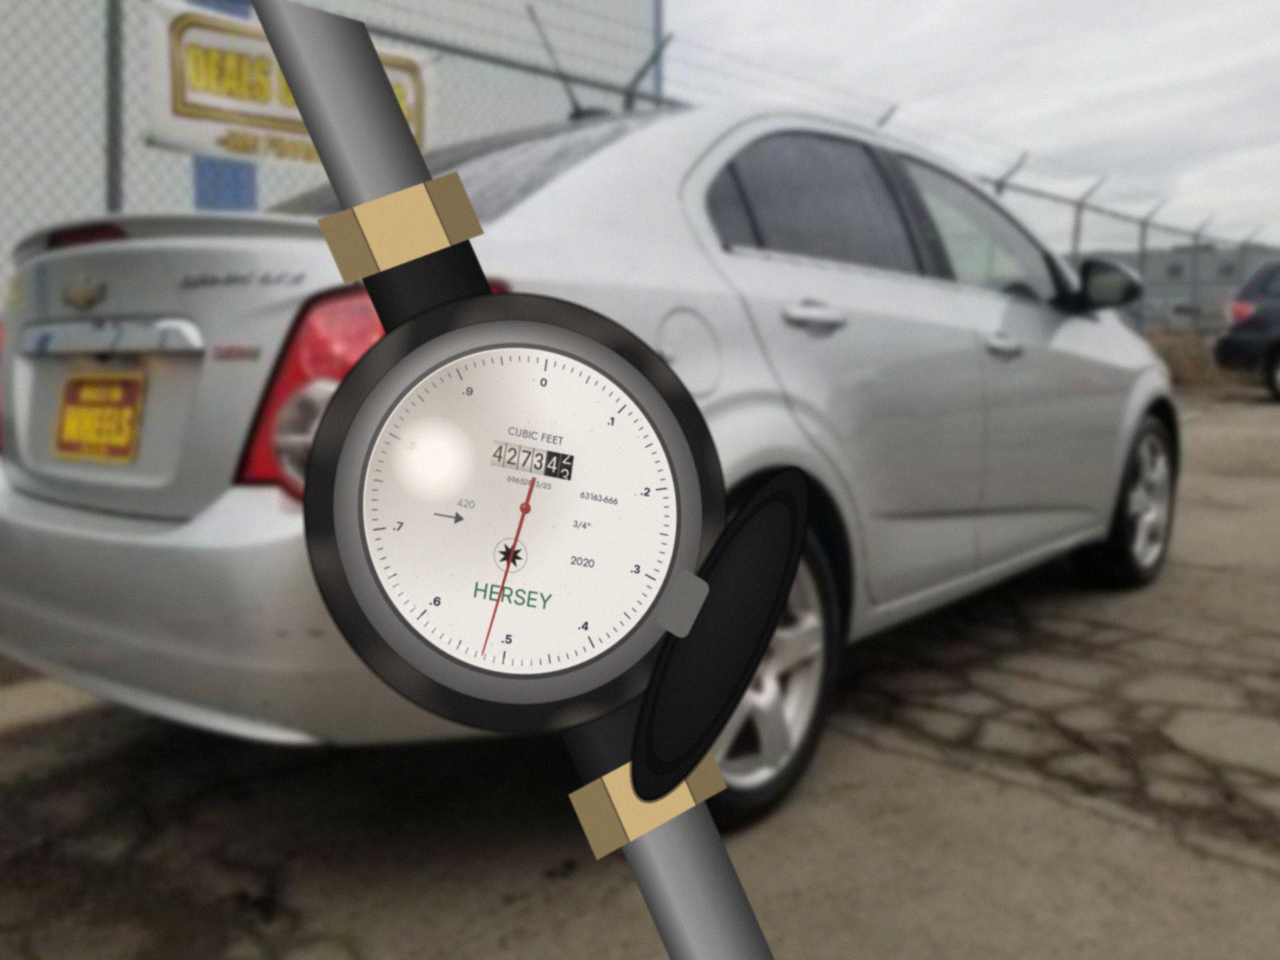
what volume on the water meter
427342.52 ft³
